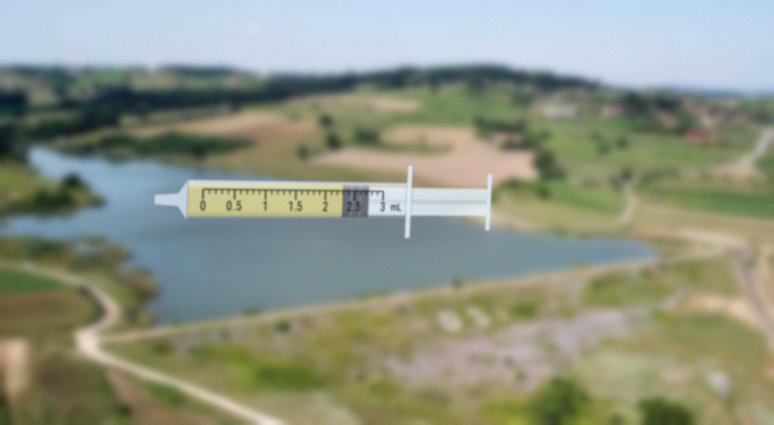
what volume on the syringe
2.3 mL
